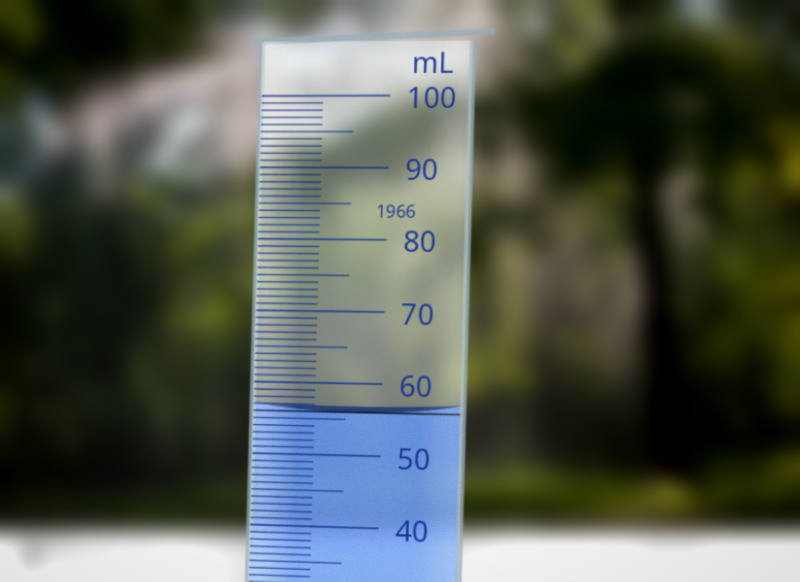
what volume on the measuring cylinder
56 mL
